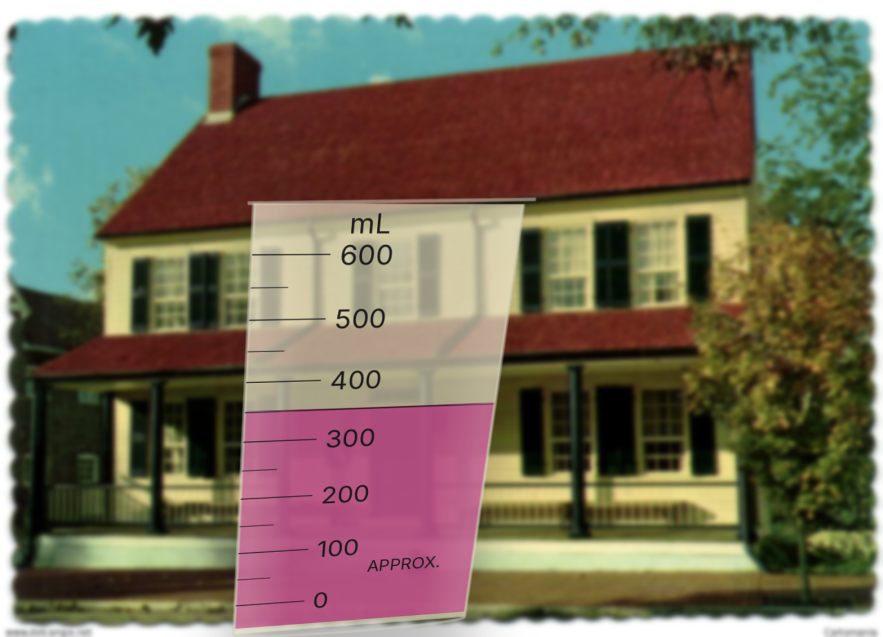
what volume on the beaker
350 mL
